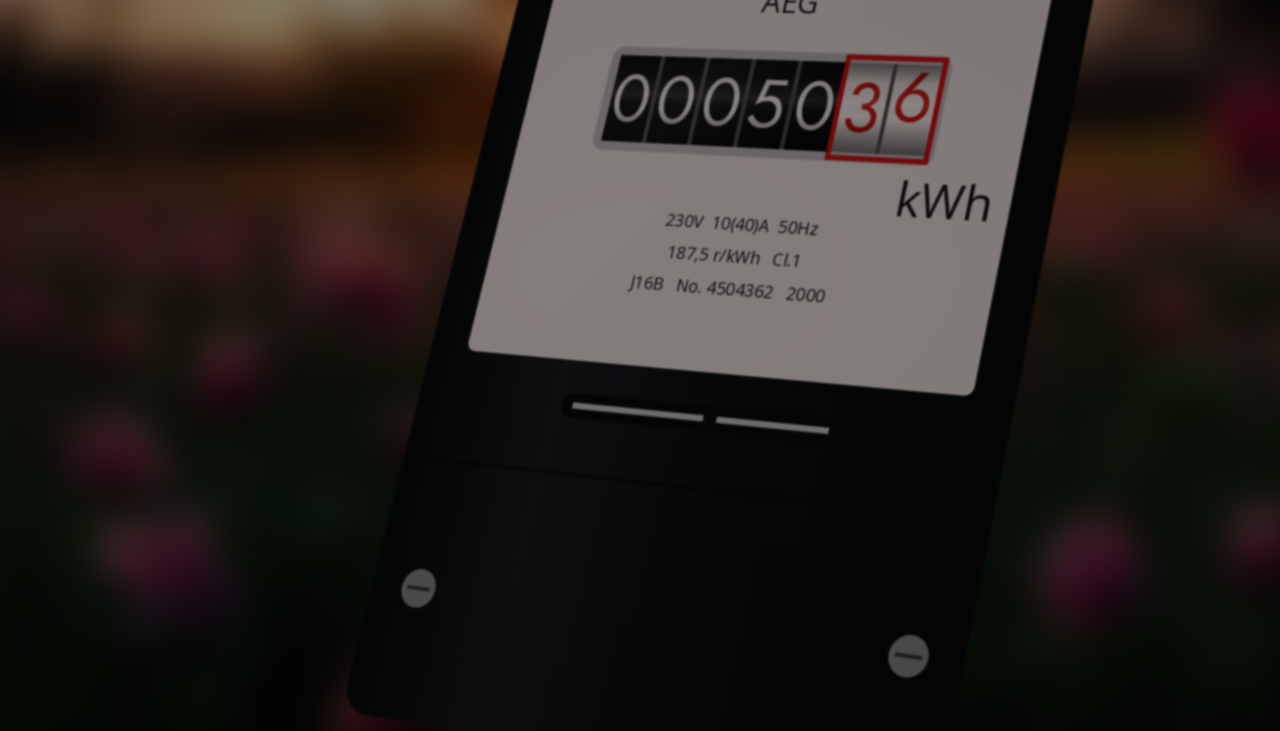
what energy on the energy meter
50.36 kWh
